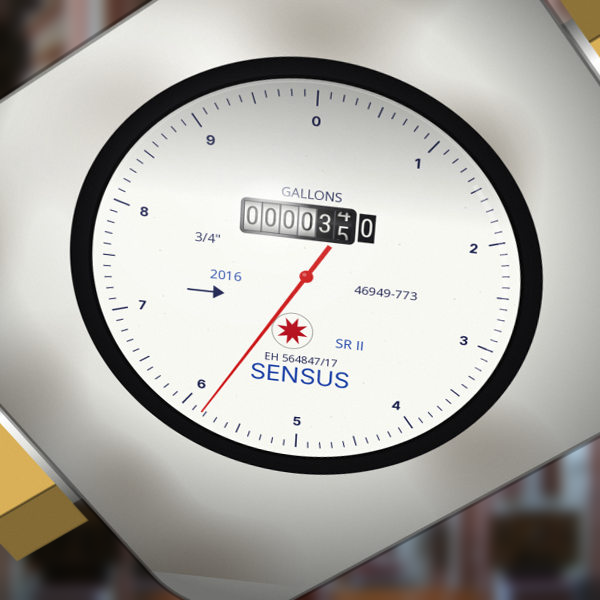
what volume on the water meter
345.8 gal
